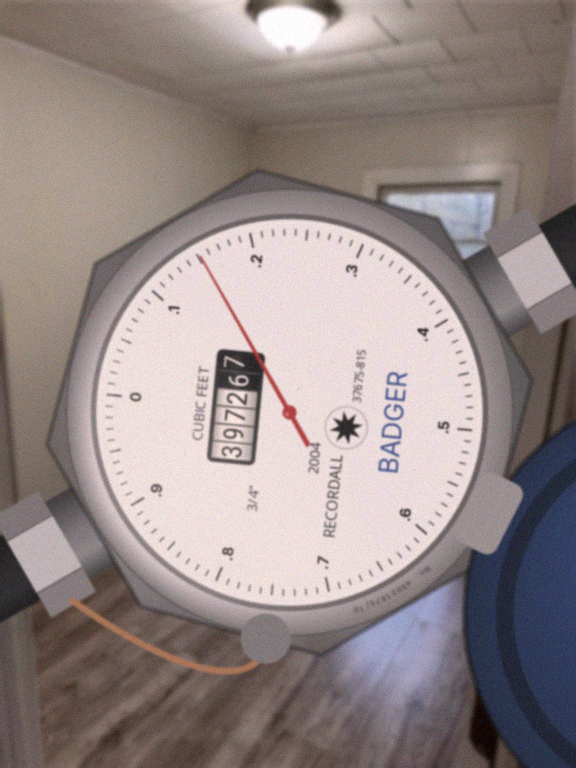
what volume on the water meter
397267.15 ft³
